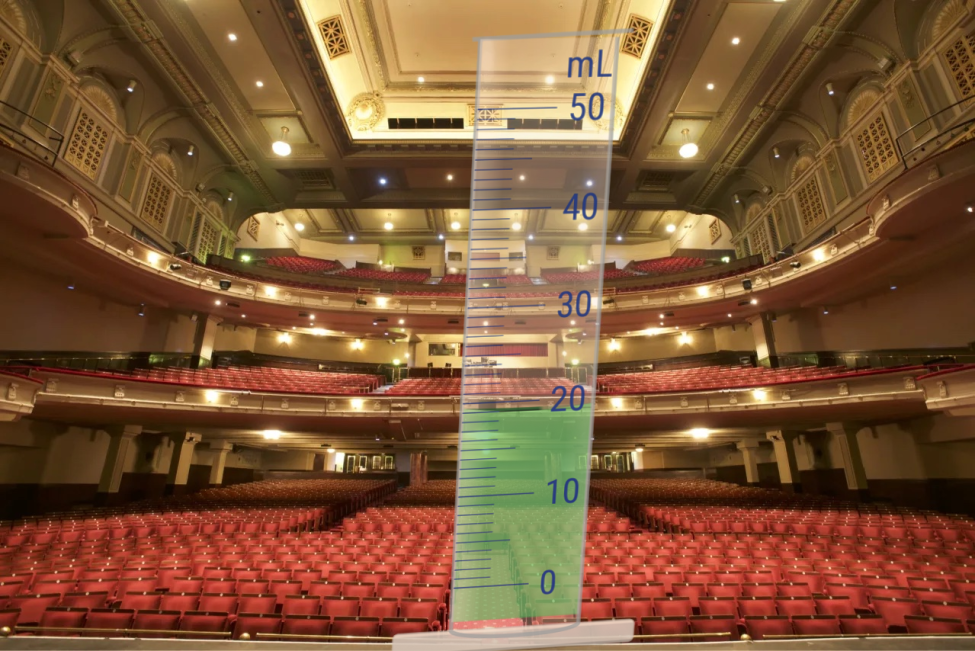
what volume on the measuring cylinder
19 mL
